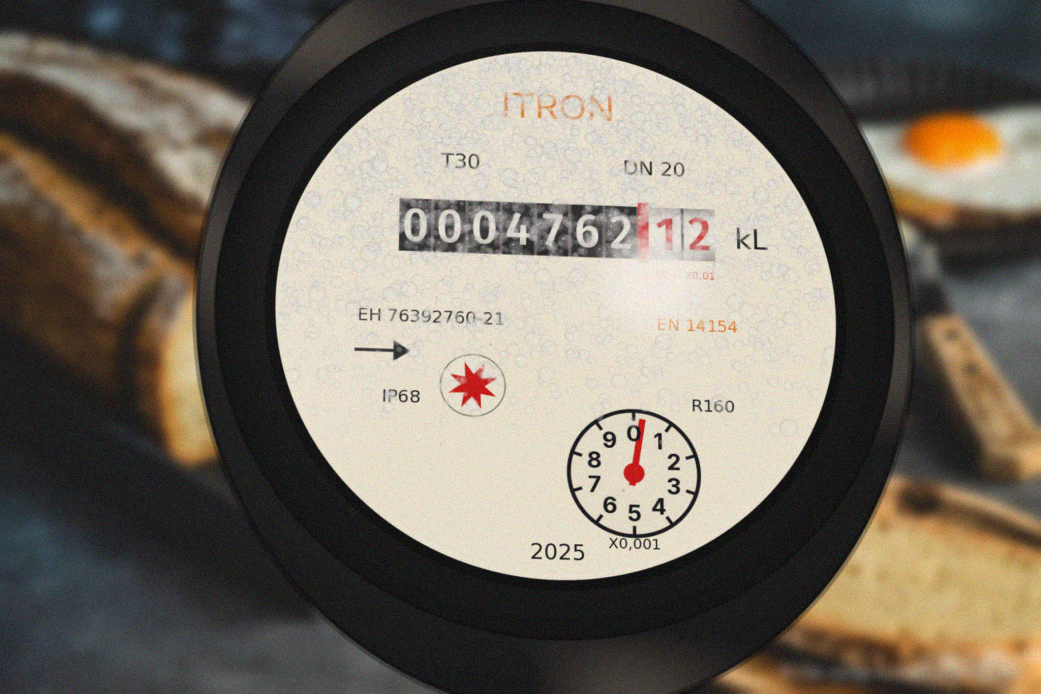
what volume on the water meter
4762.120 kL
